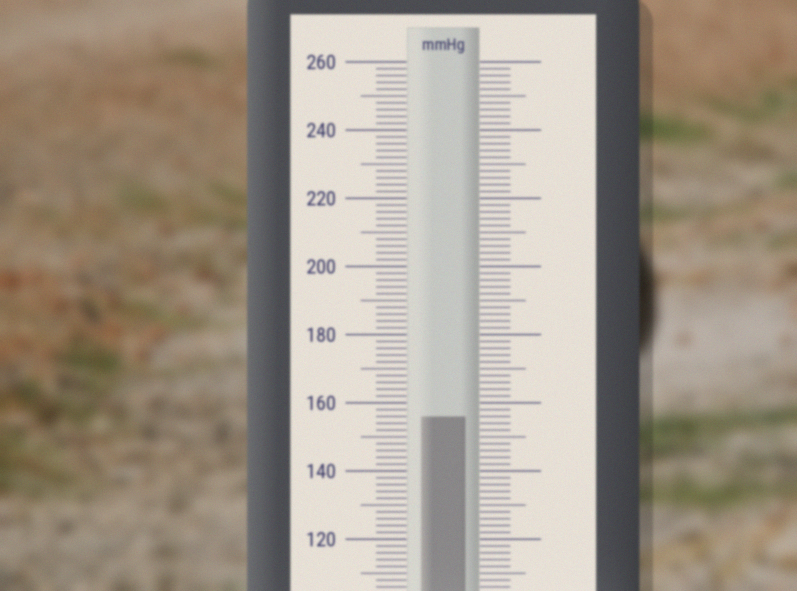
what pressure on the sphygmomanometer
156 mmHg
